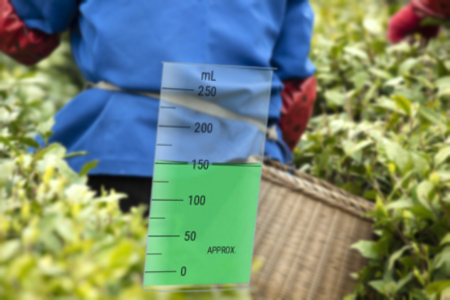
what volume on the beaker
150 mL
